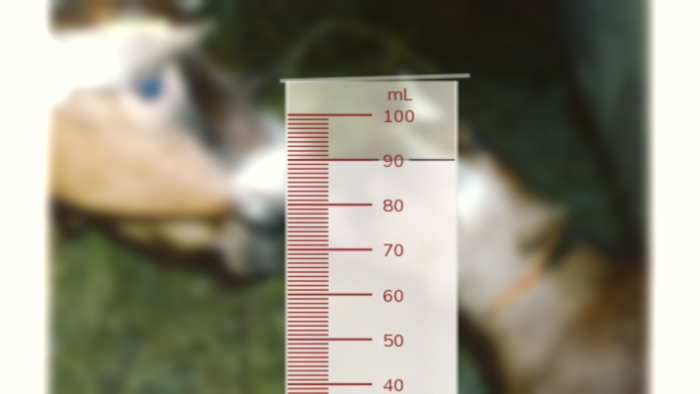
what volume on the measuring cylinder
90 mL
